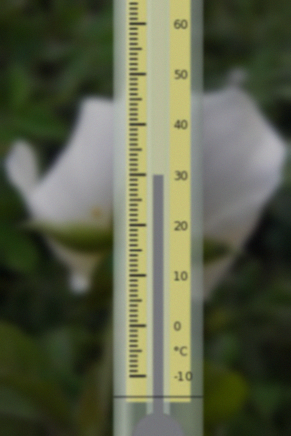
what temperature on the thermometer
30 °C
